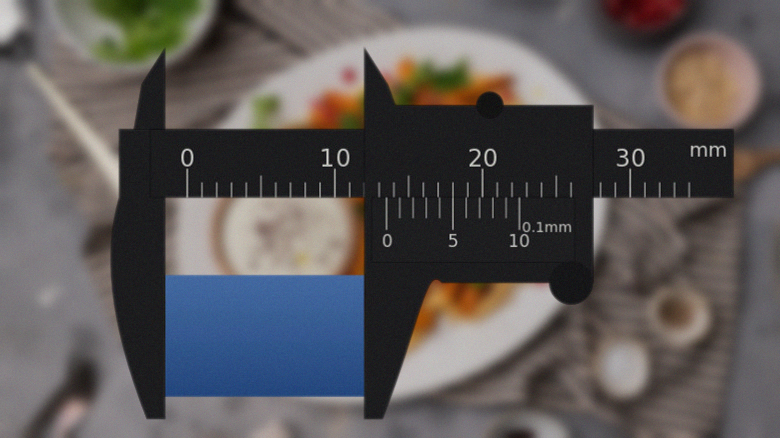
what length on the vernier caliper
13.5 mm
